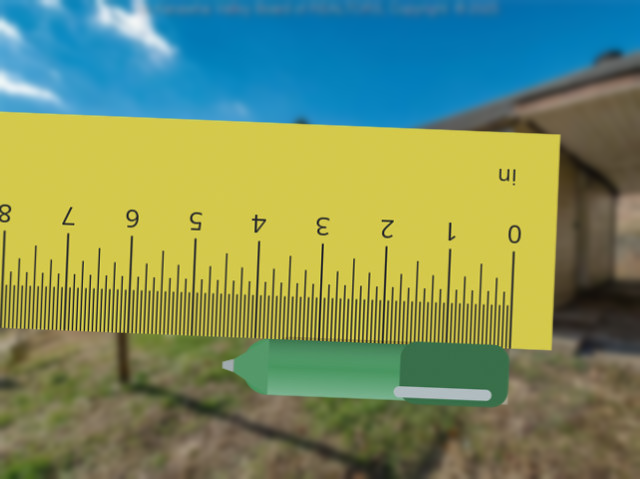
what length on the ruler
4.5 in
